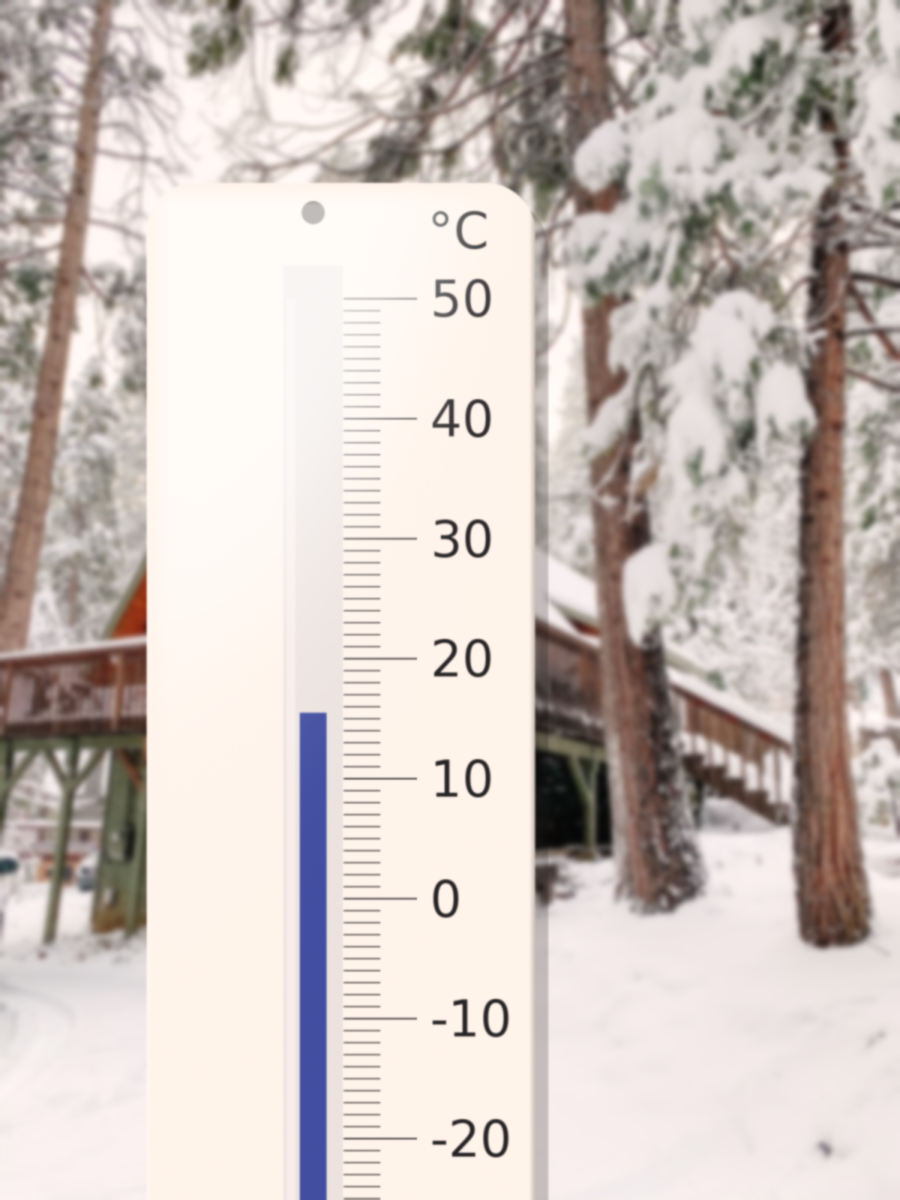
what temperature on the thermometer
15.5 °C
